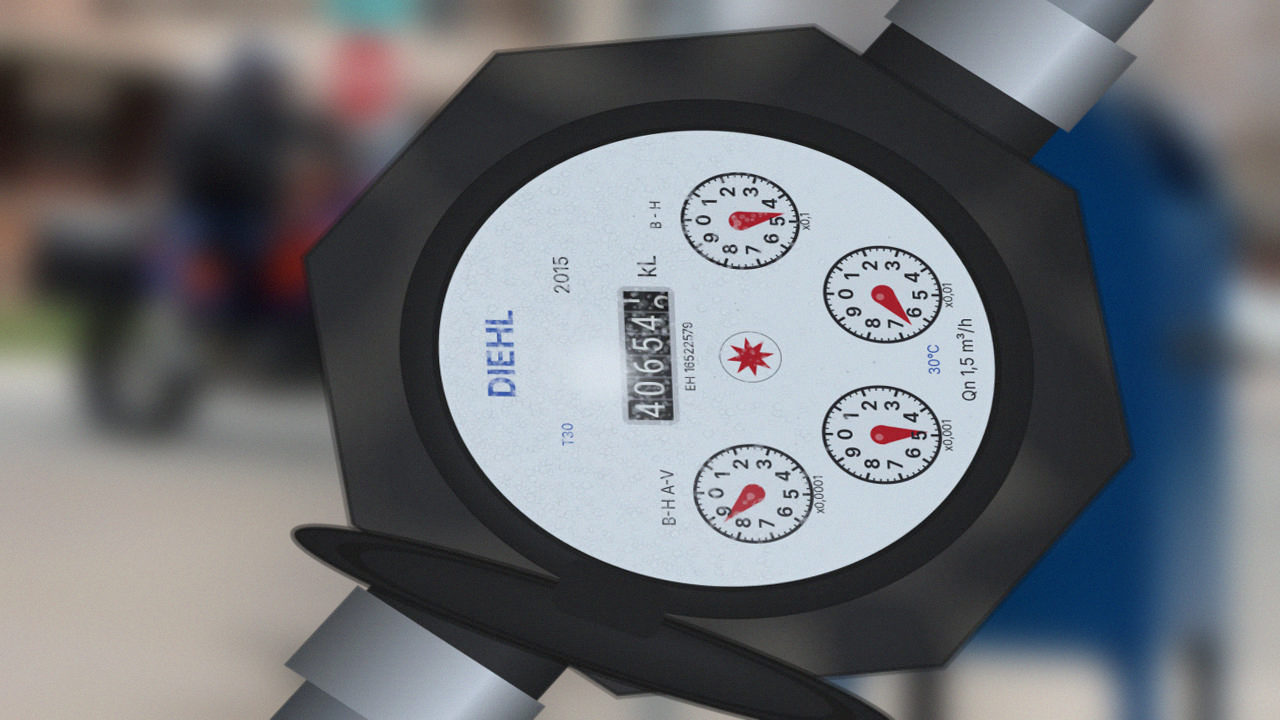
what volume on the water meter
406541.4648 kL
